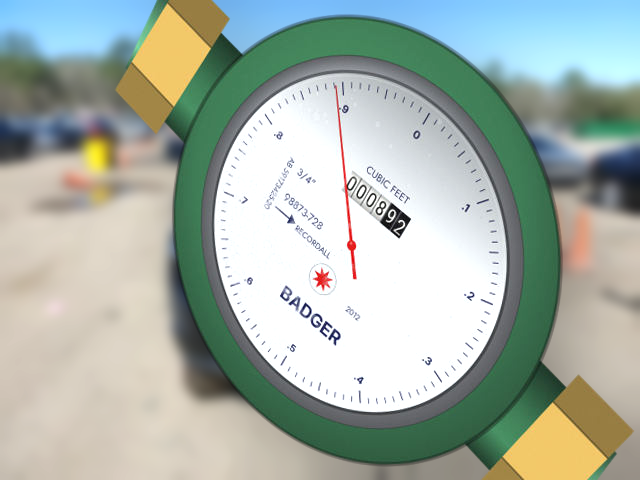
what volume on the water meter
891.89 ft³
